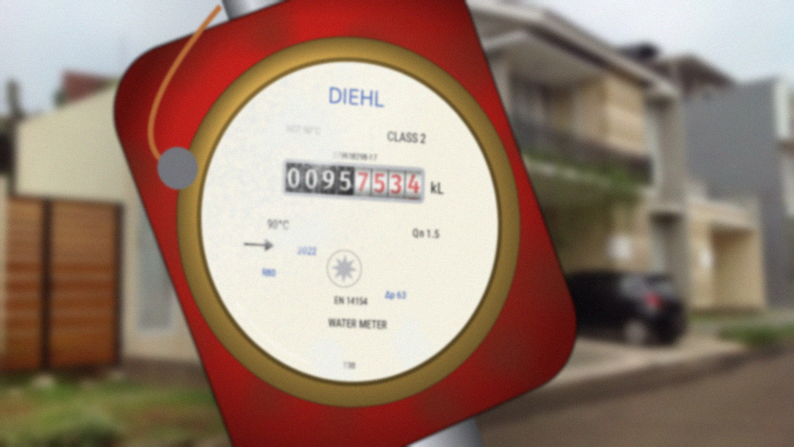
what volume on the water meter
95.7534 kL
